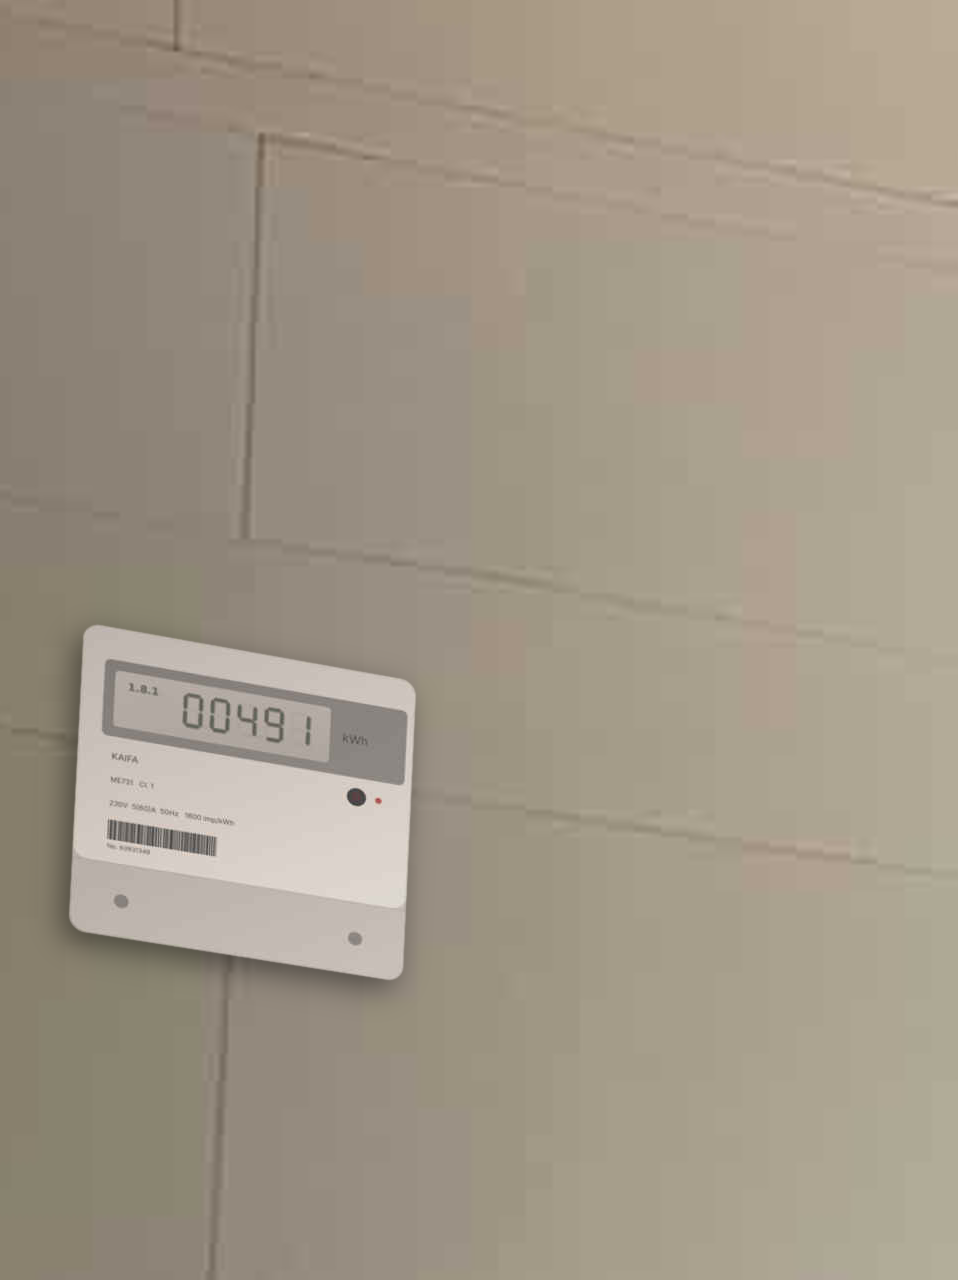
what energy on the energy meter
491 kWh
